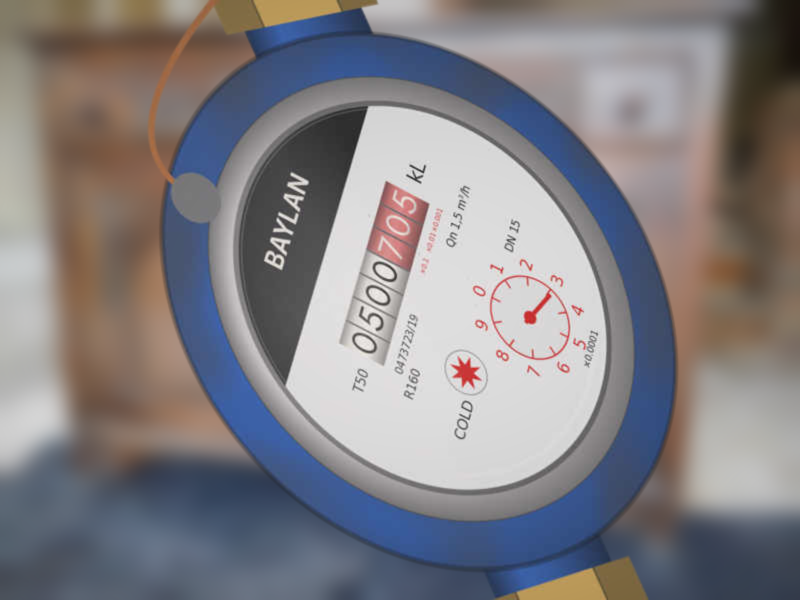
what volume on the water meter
500.7053 kL
